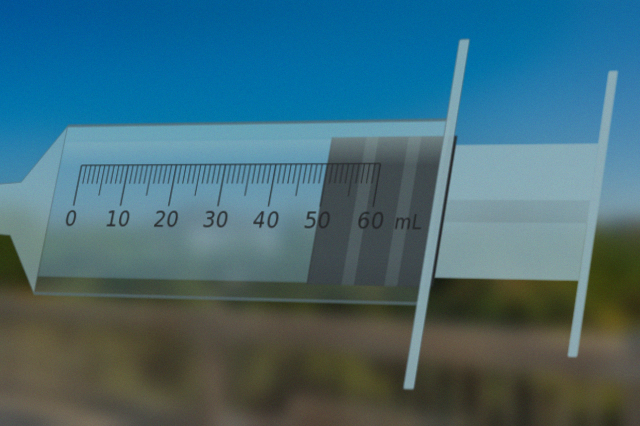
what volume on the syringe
50 mL
